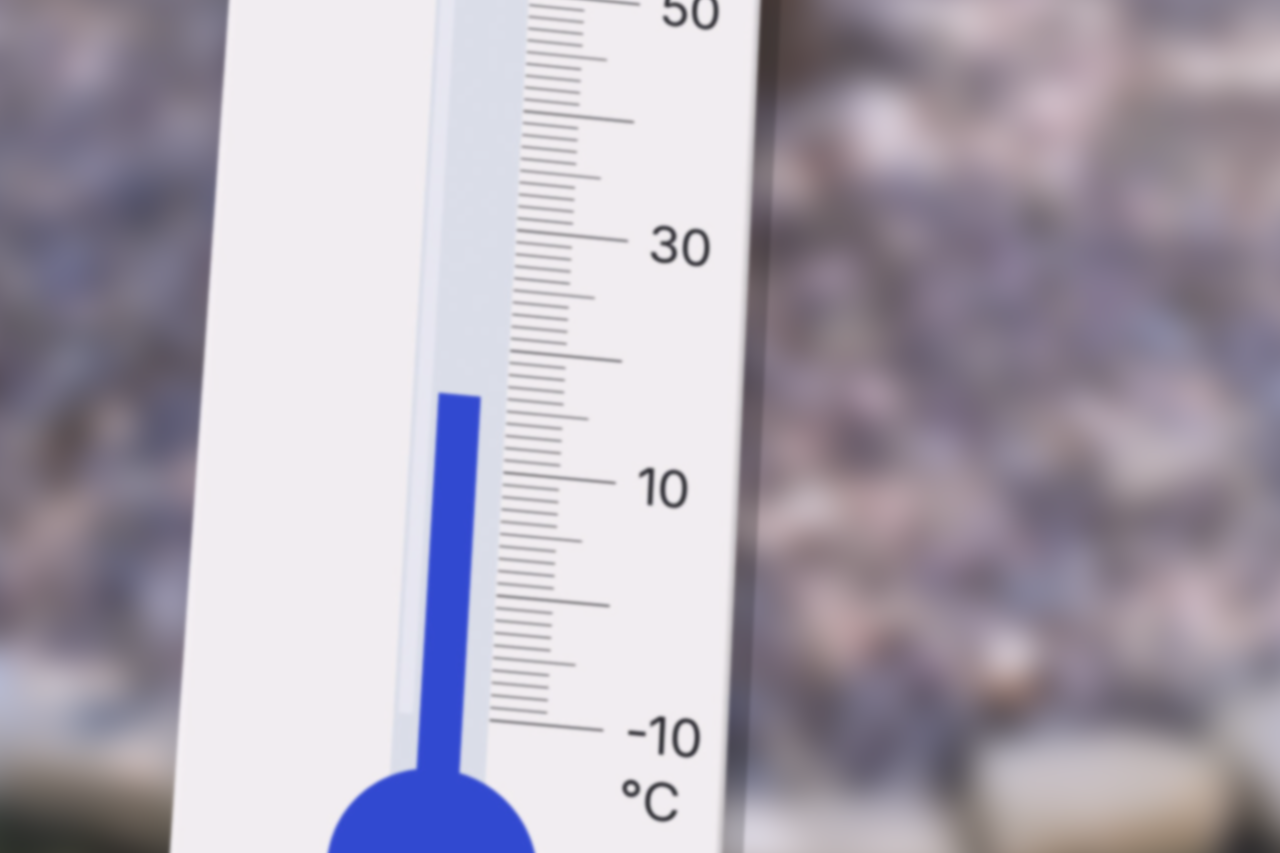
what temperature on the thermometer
16 °C
